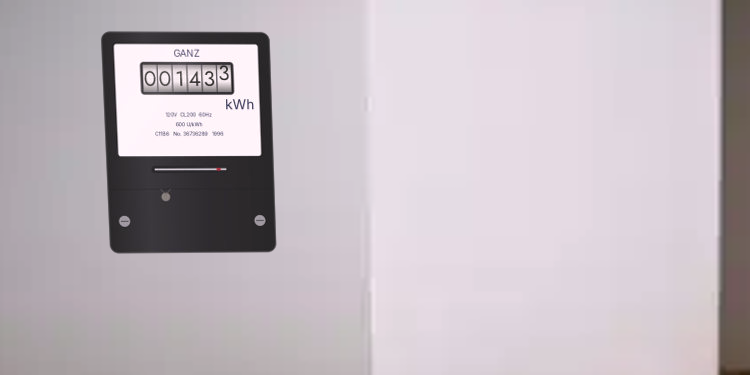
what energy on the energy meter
1433 kWh
